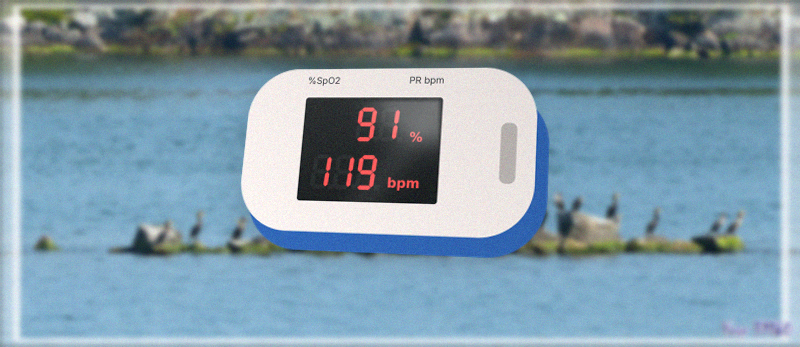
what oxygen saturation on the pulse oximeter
91 %
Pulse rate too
119 bpm
